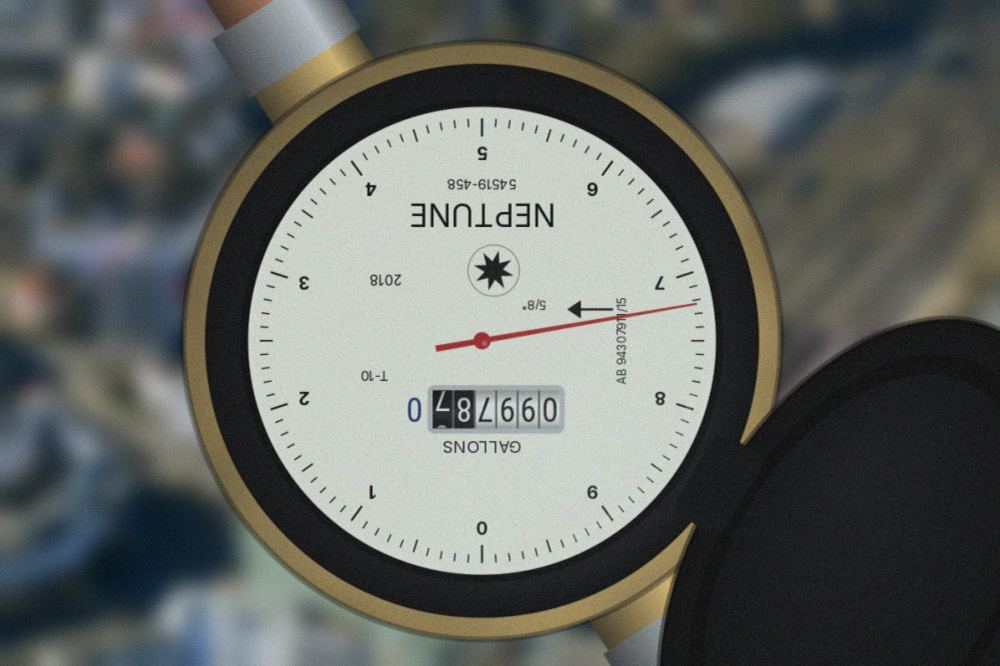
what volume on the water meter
997867.2 gal
